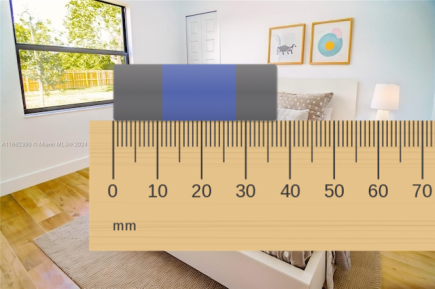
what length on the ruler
37 mm
